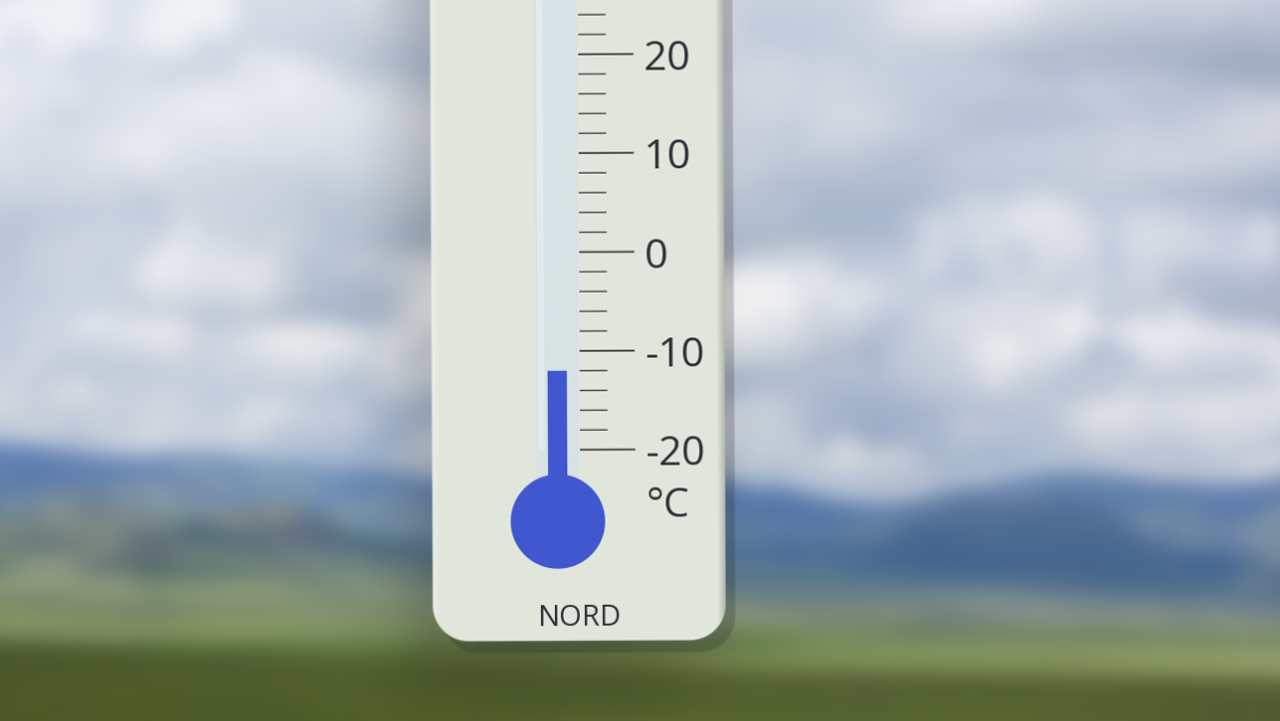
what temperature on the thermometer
-12 °C
